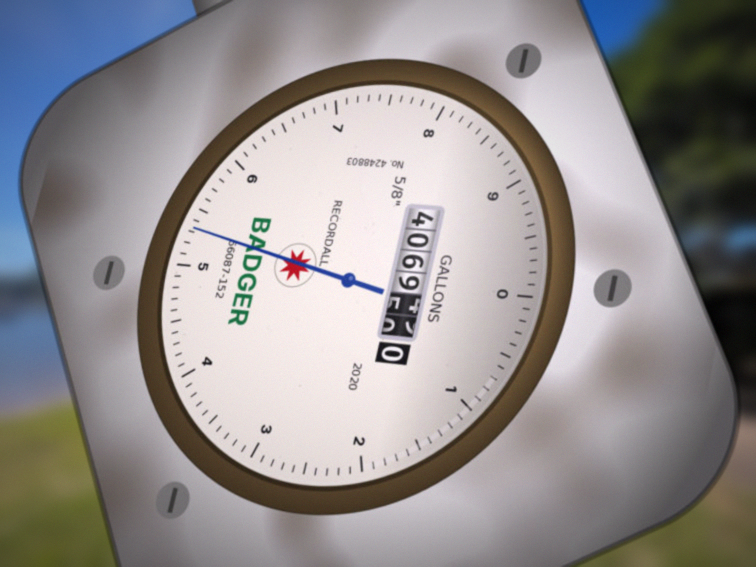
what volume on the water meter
4069495.3 gal
